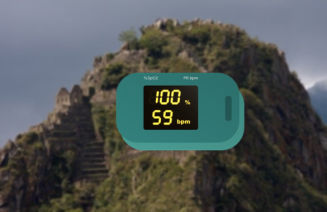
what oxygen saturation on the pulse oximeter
100 %
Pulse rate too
59 bpm
